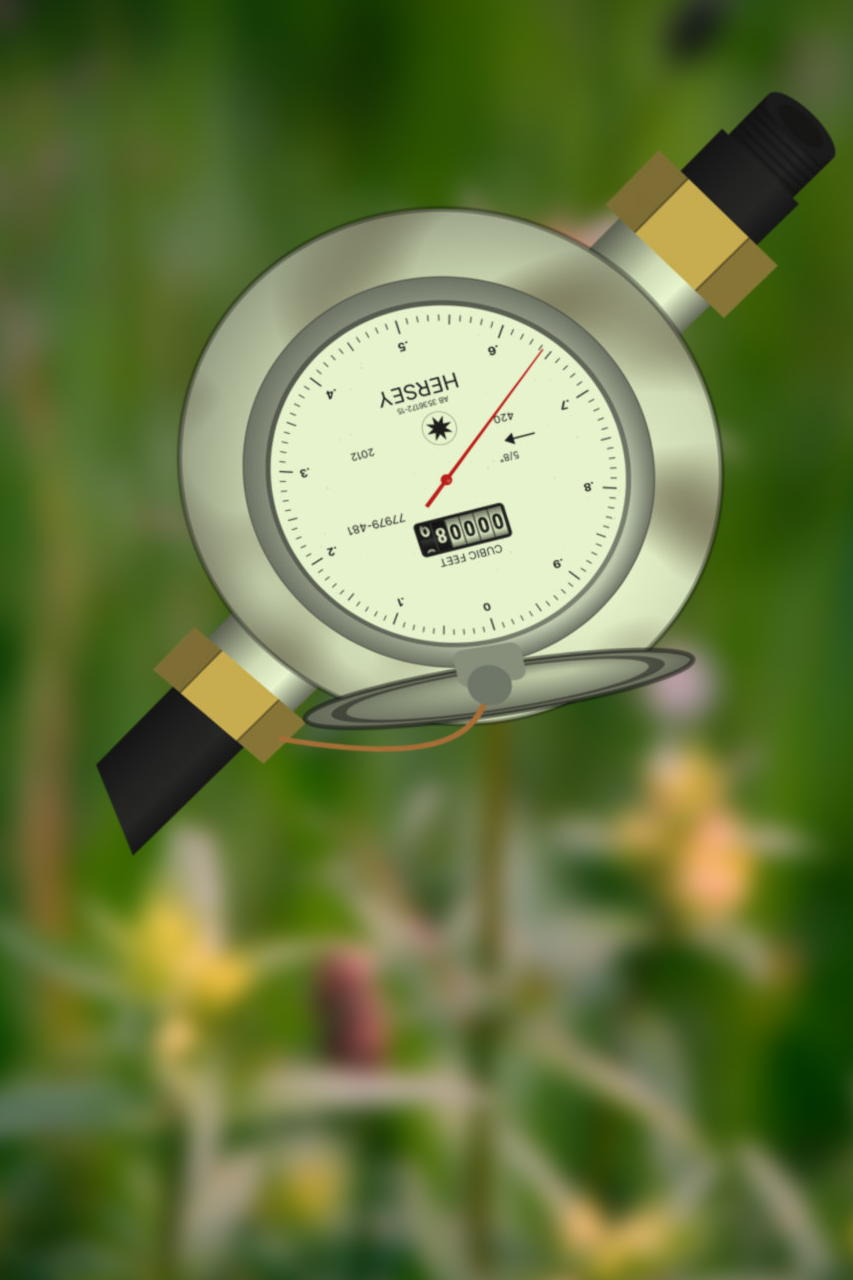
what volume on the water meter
88.64 ft³
